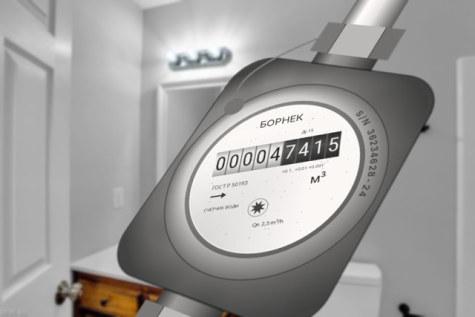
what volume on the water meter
4.7415 m³
